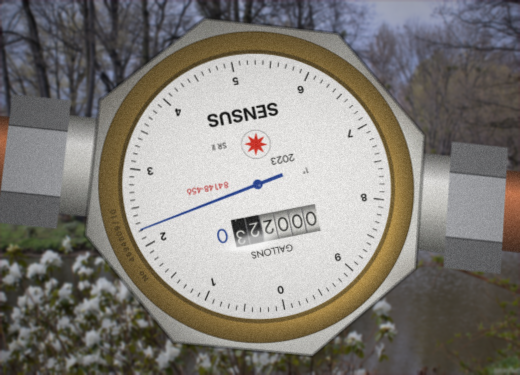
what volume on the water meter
2232.2 gal
